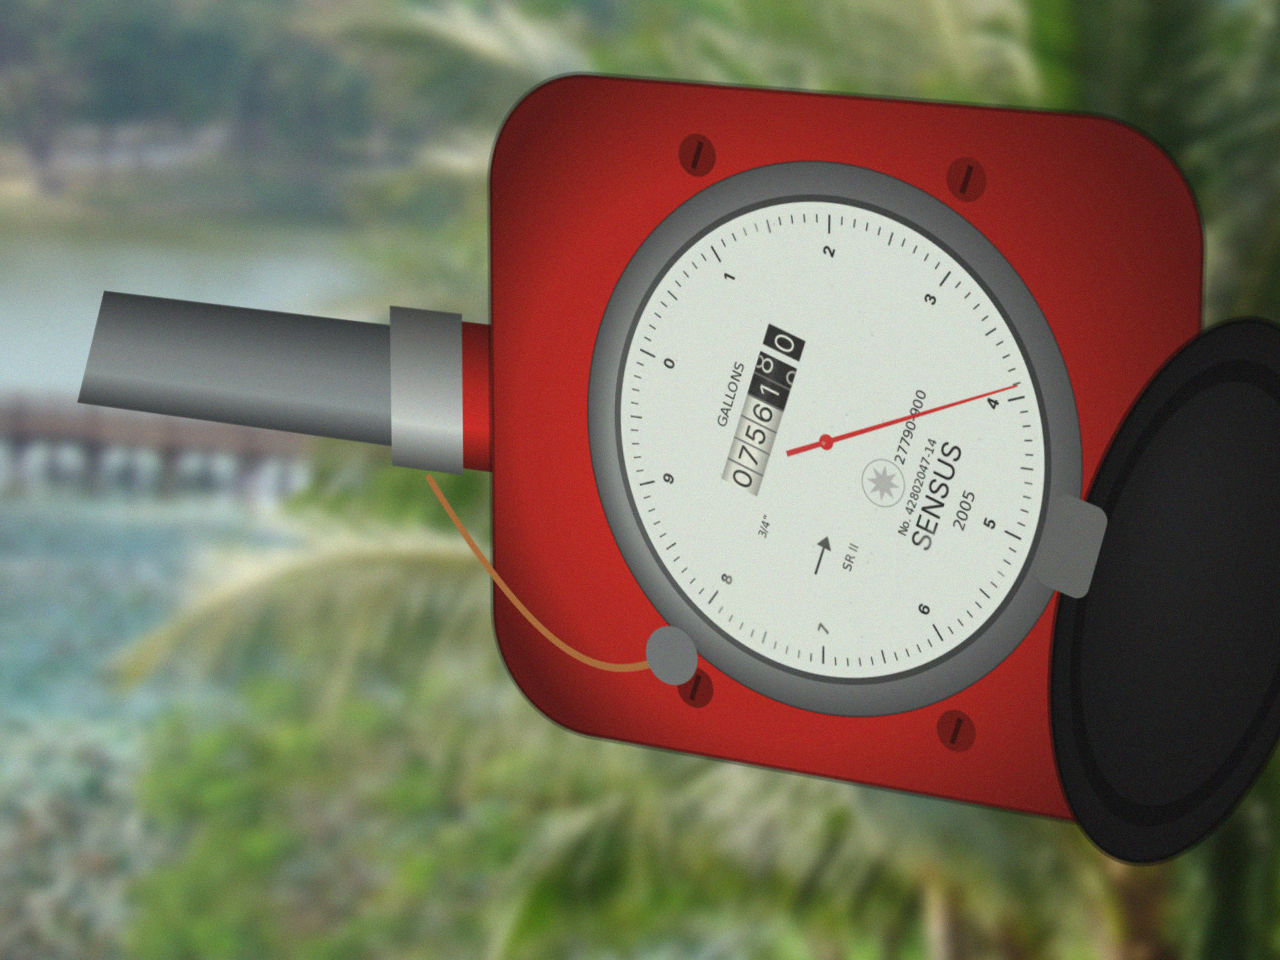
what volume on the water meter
756183.9 gal
